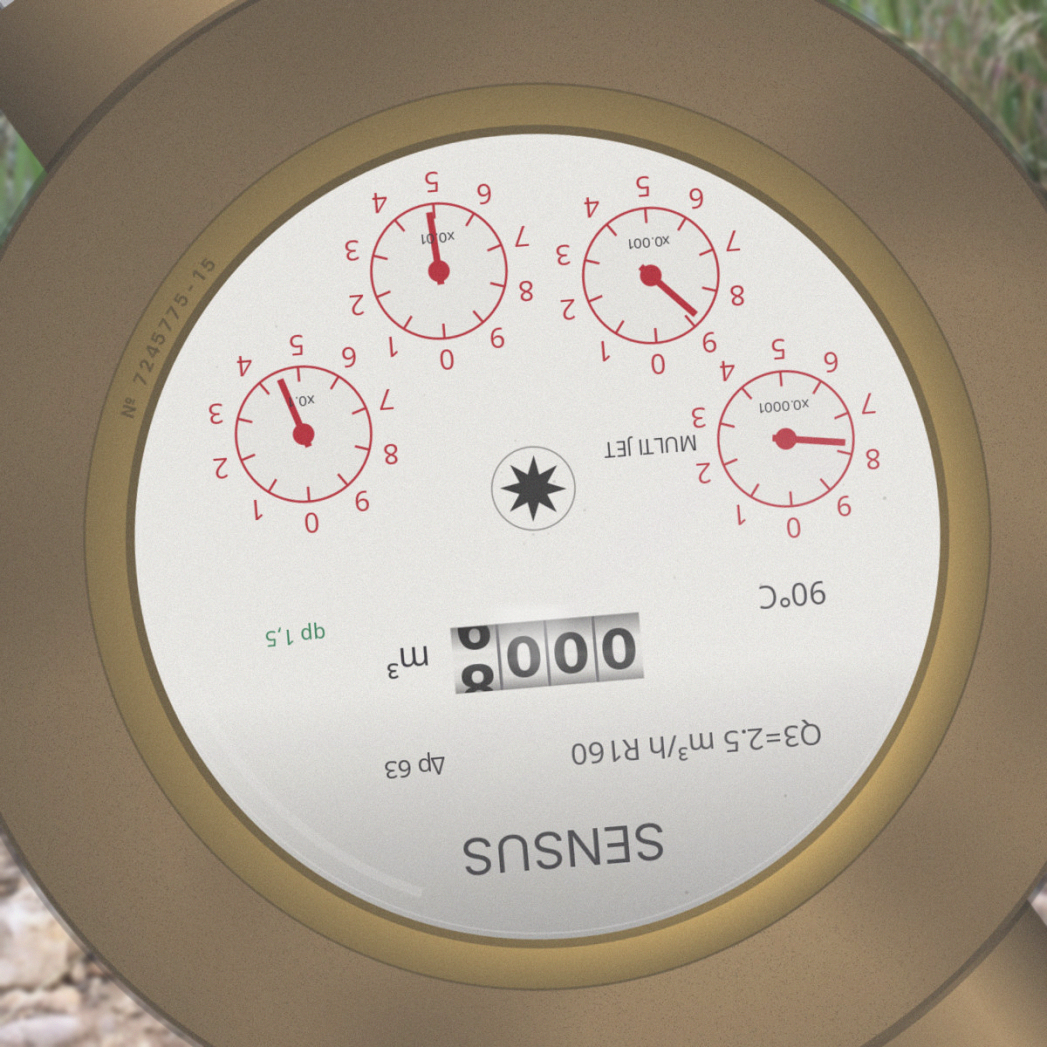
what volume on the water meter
8.4487 m³
